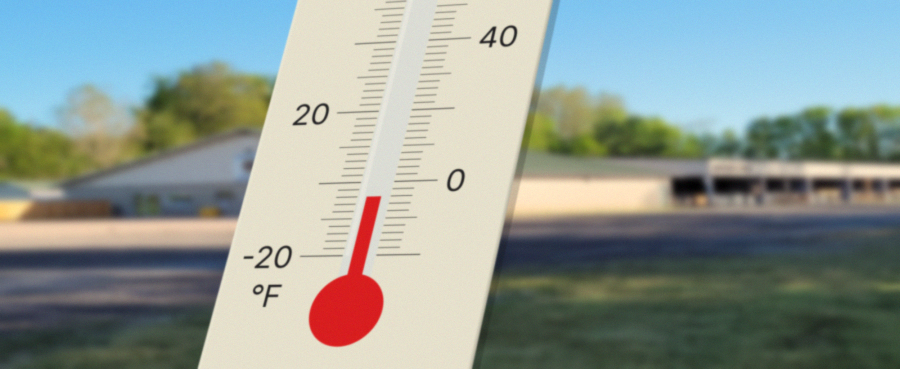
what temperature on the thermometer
-4 °F
